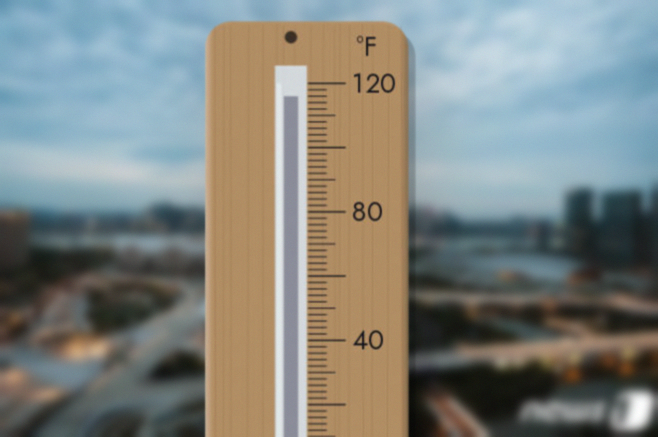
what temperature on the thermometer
116 °F
